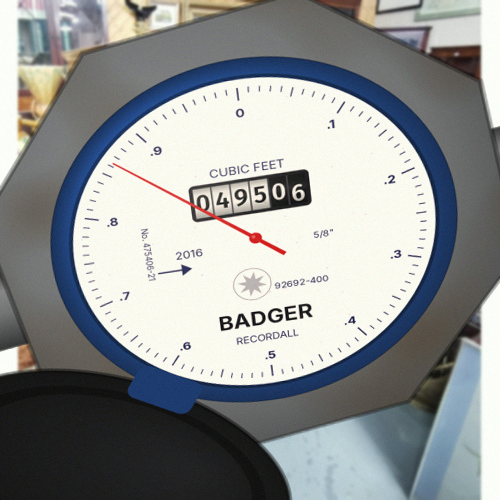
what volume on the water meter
49505.86 ft³
